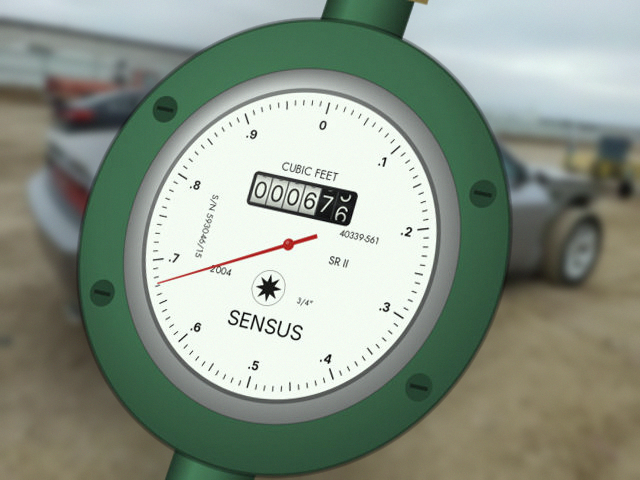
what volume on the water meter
675.67 ft³
